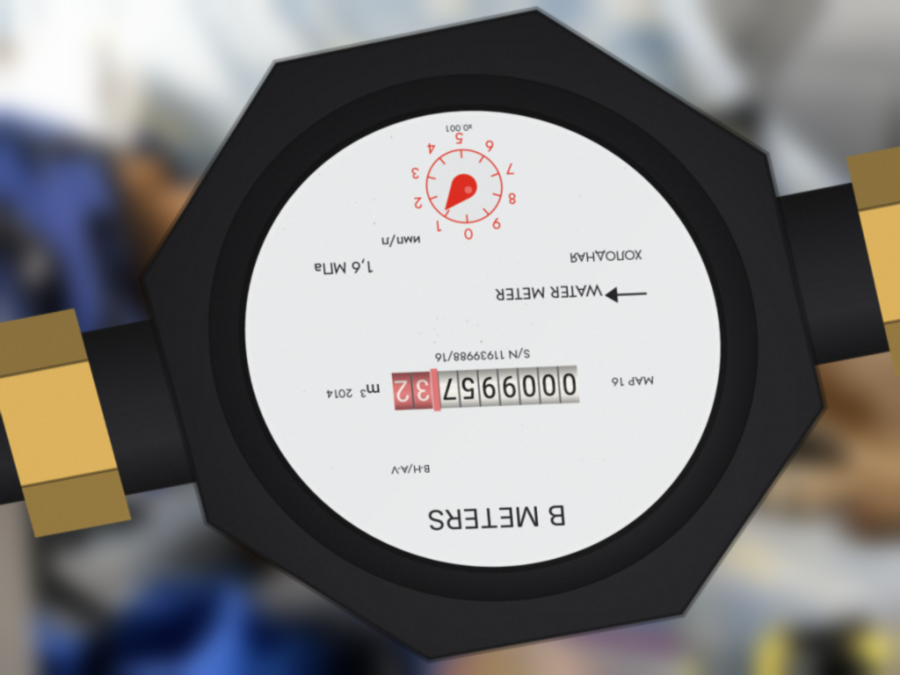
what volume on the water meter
9957.321 m³
